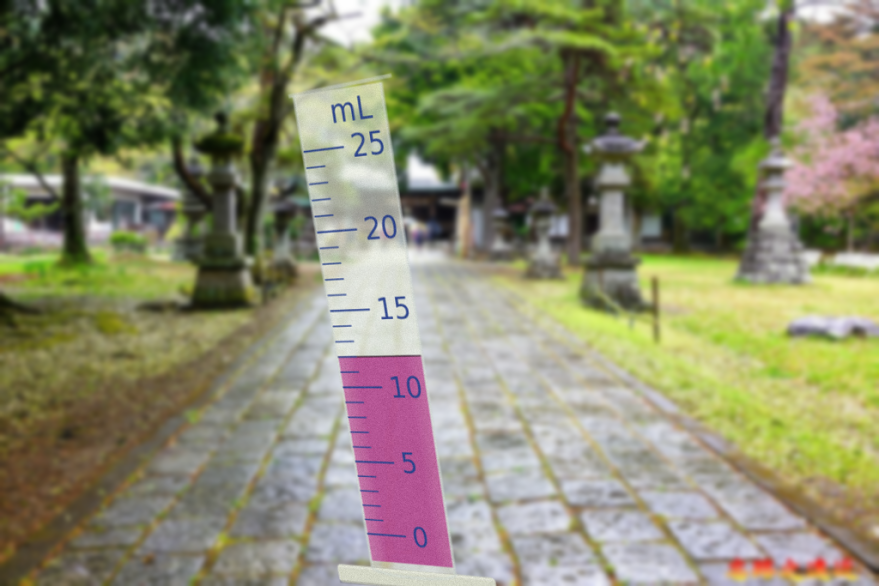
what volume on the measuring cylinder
12 mL
